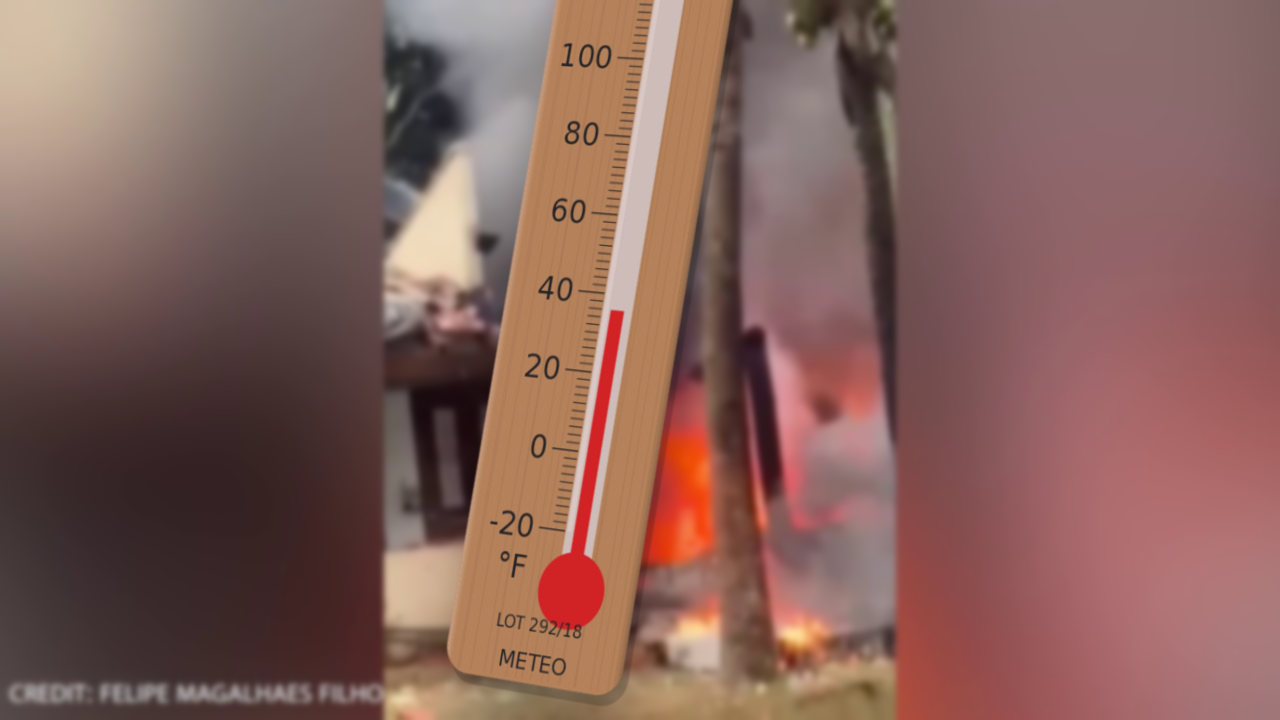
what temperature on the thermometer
36 °F
